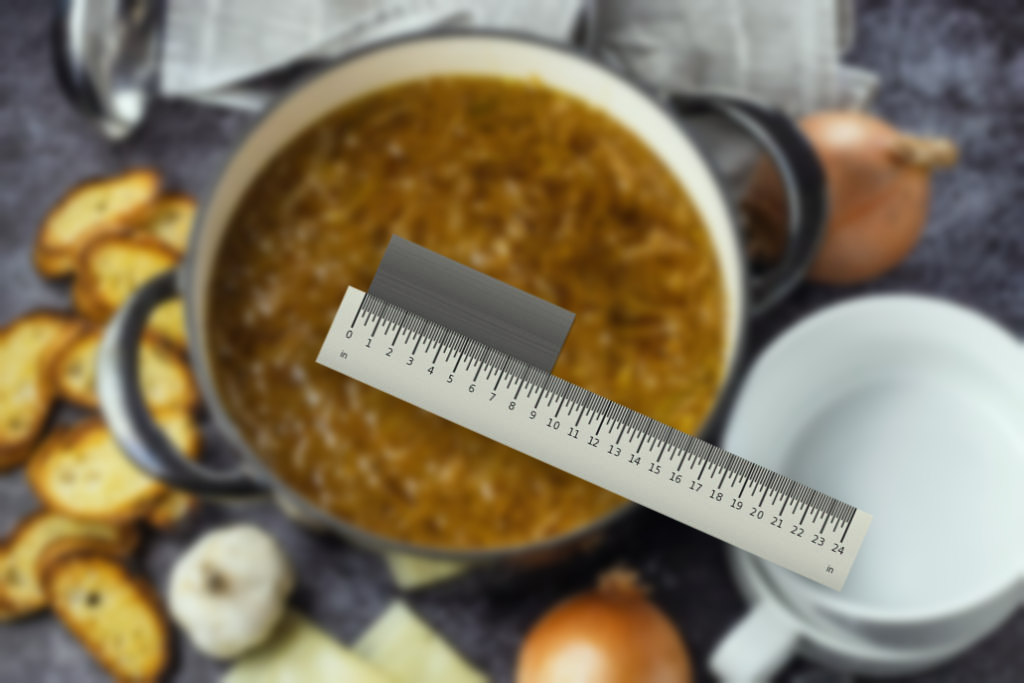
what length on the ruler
9 in
